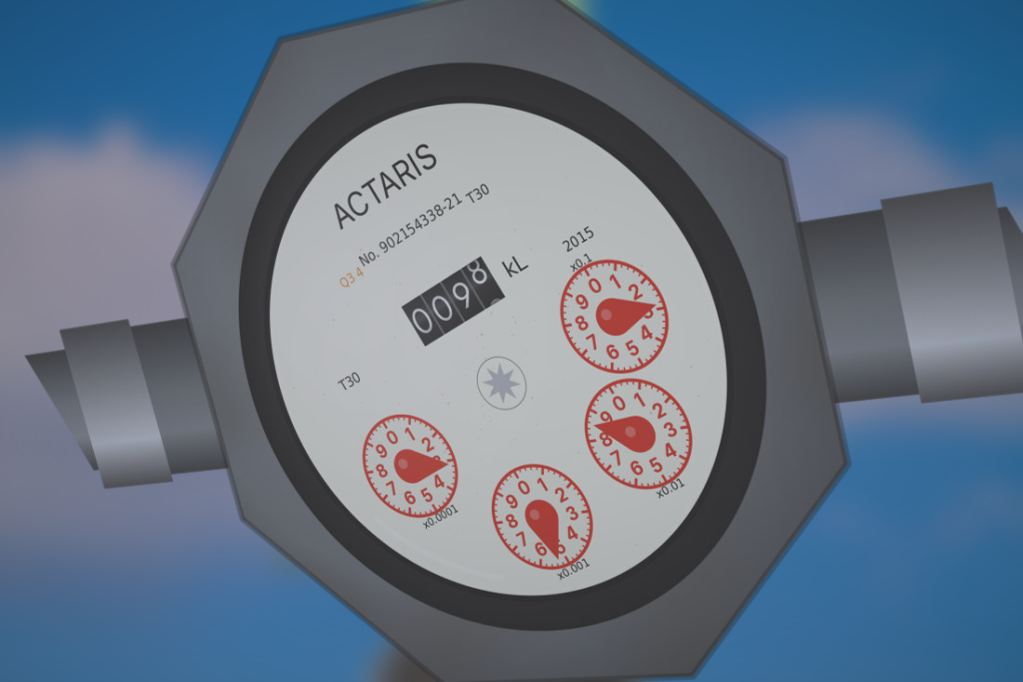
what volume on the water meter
98.2853 kL
